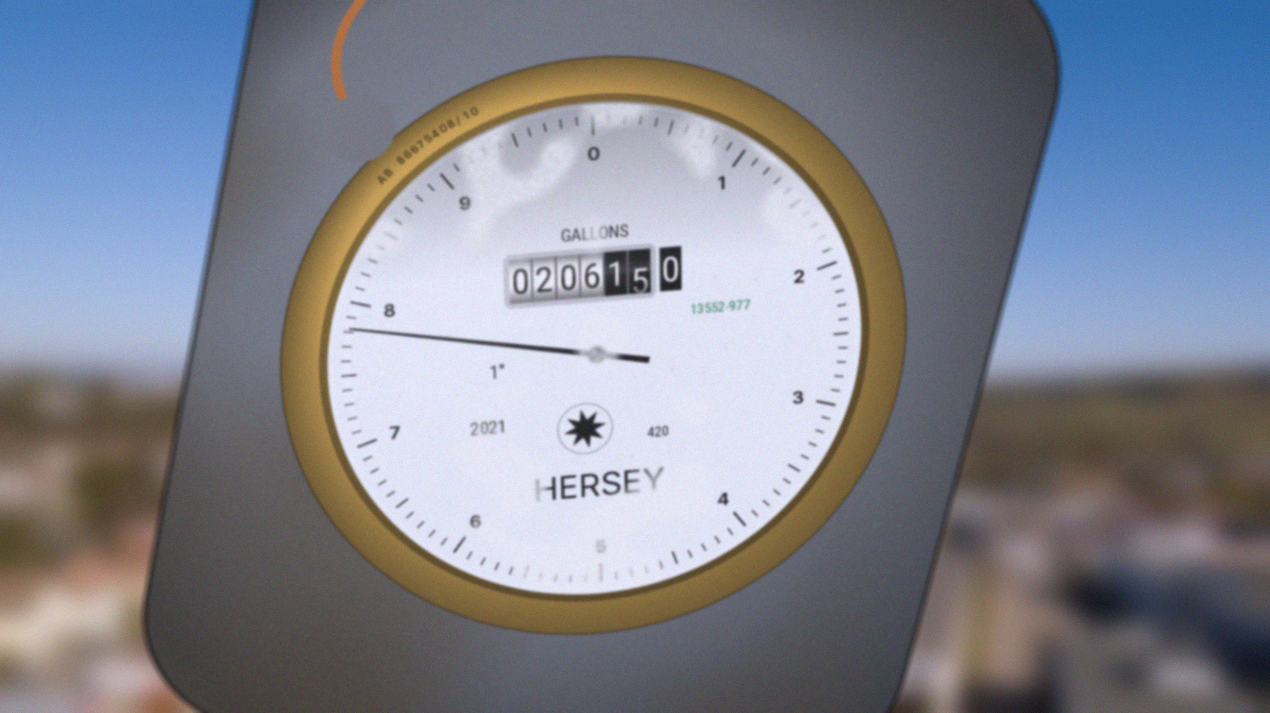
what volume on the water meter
206147.8 gal
